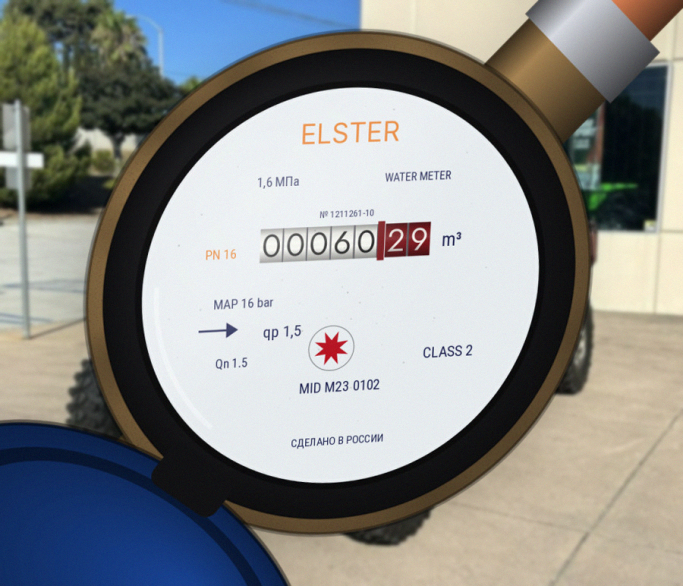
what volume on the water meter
60.29 m³
